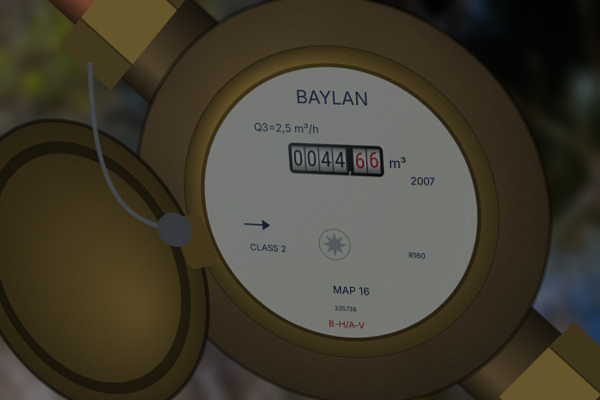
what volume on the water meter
44.66 m³
